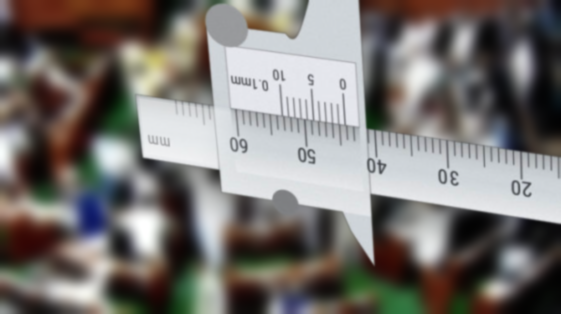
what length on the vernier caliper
44.2 mm
